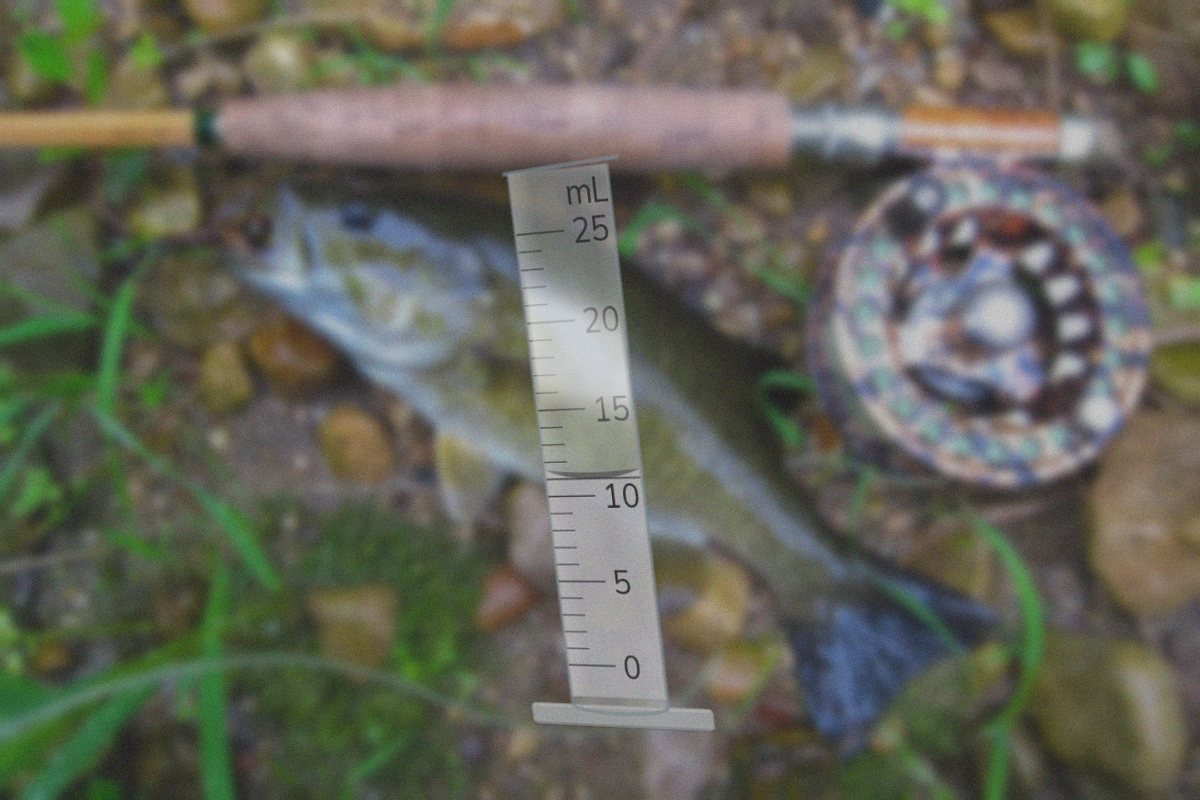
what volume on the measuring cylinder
11 mL
